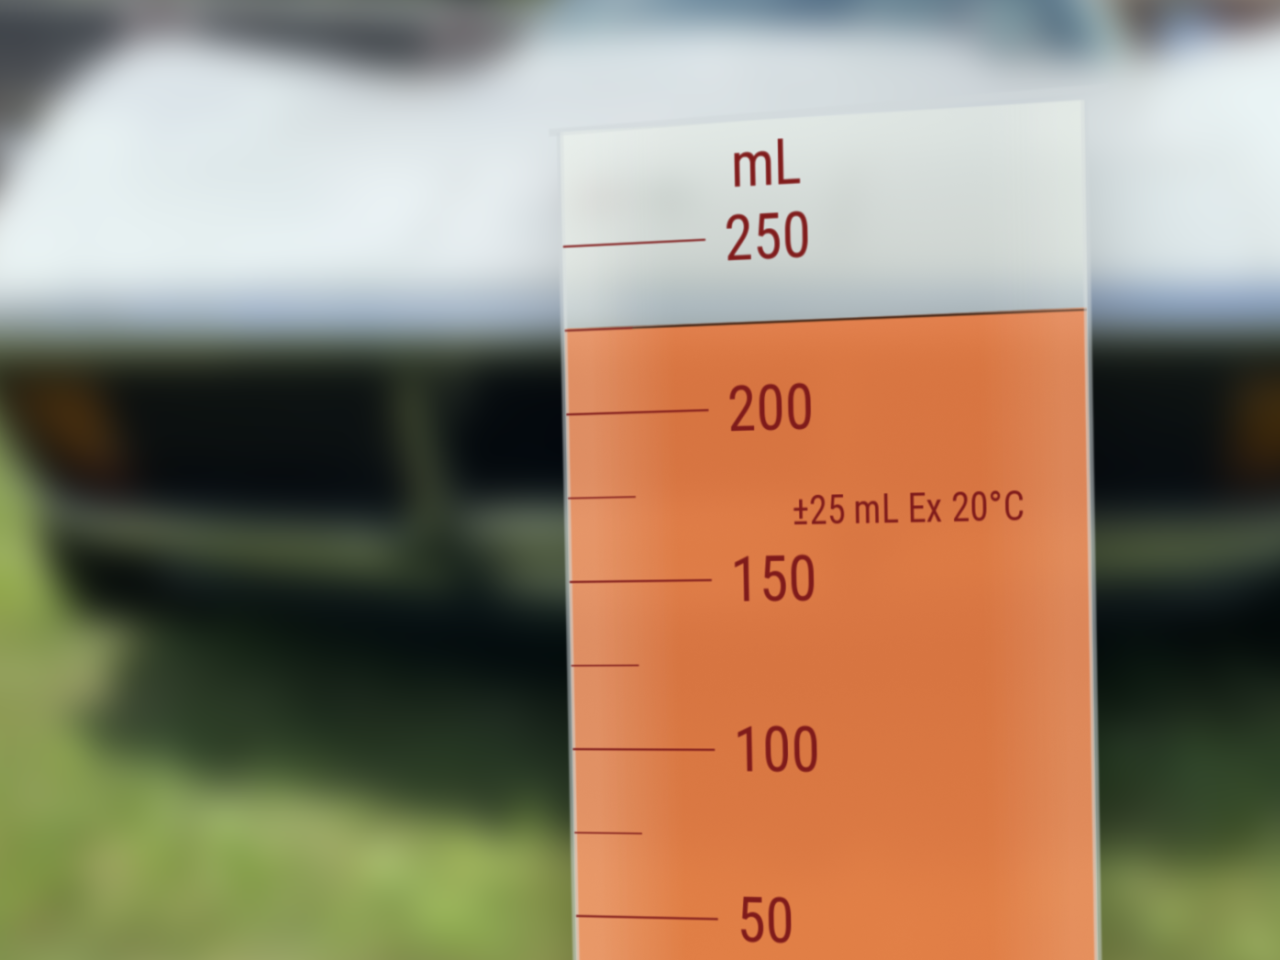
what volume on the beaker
225 mL
